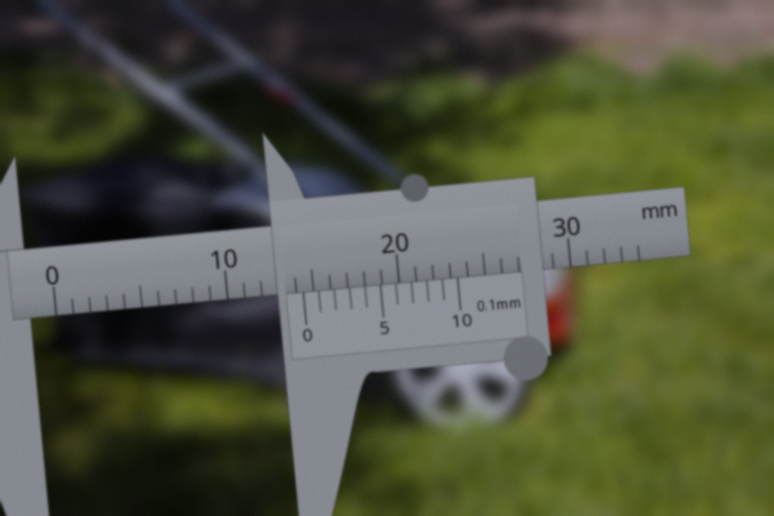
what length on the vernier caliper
14.4 mm
